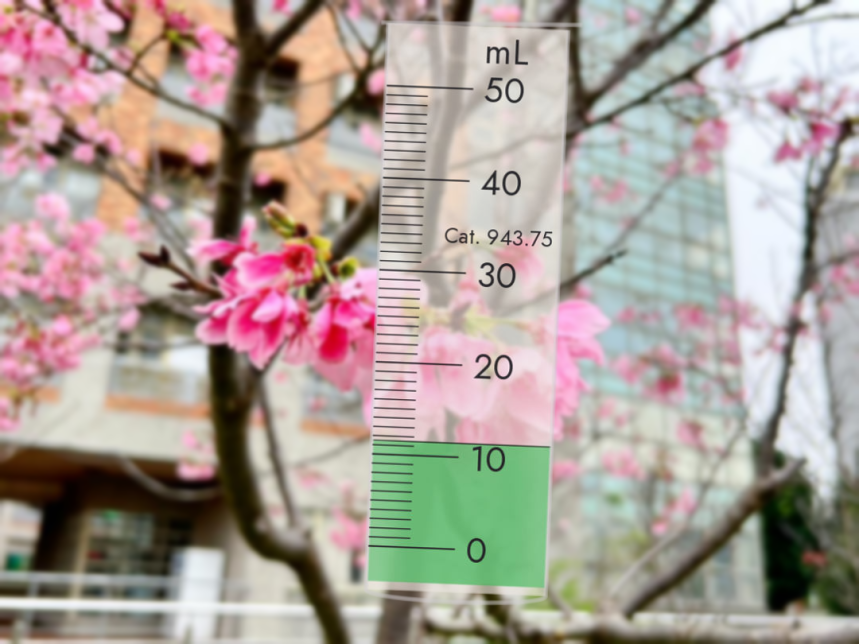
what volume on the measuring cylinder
11.5 mL
